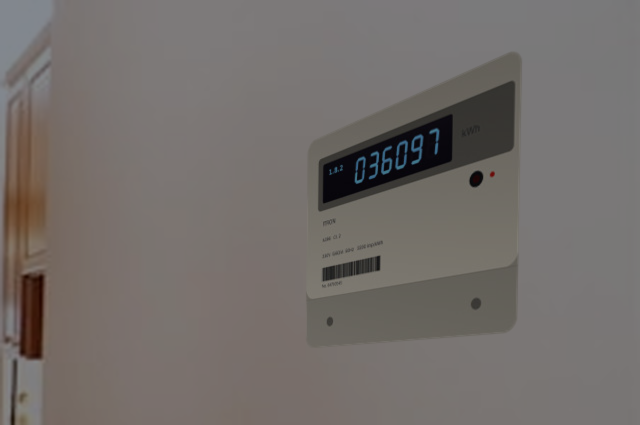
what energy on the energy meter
36097 kWh
